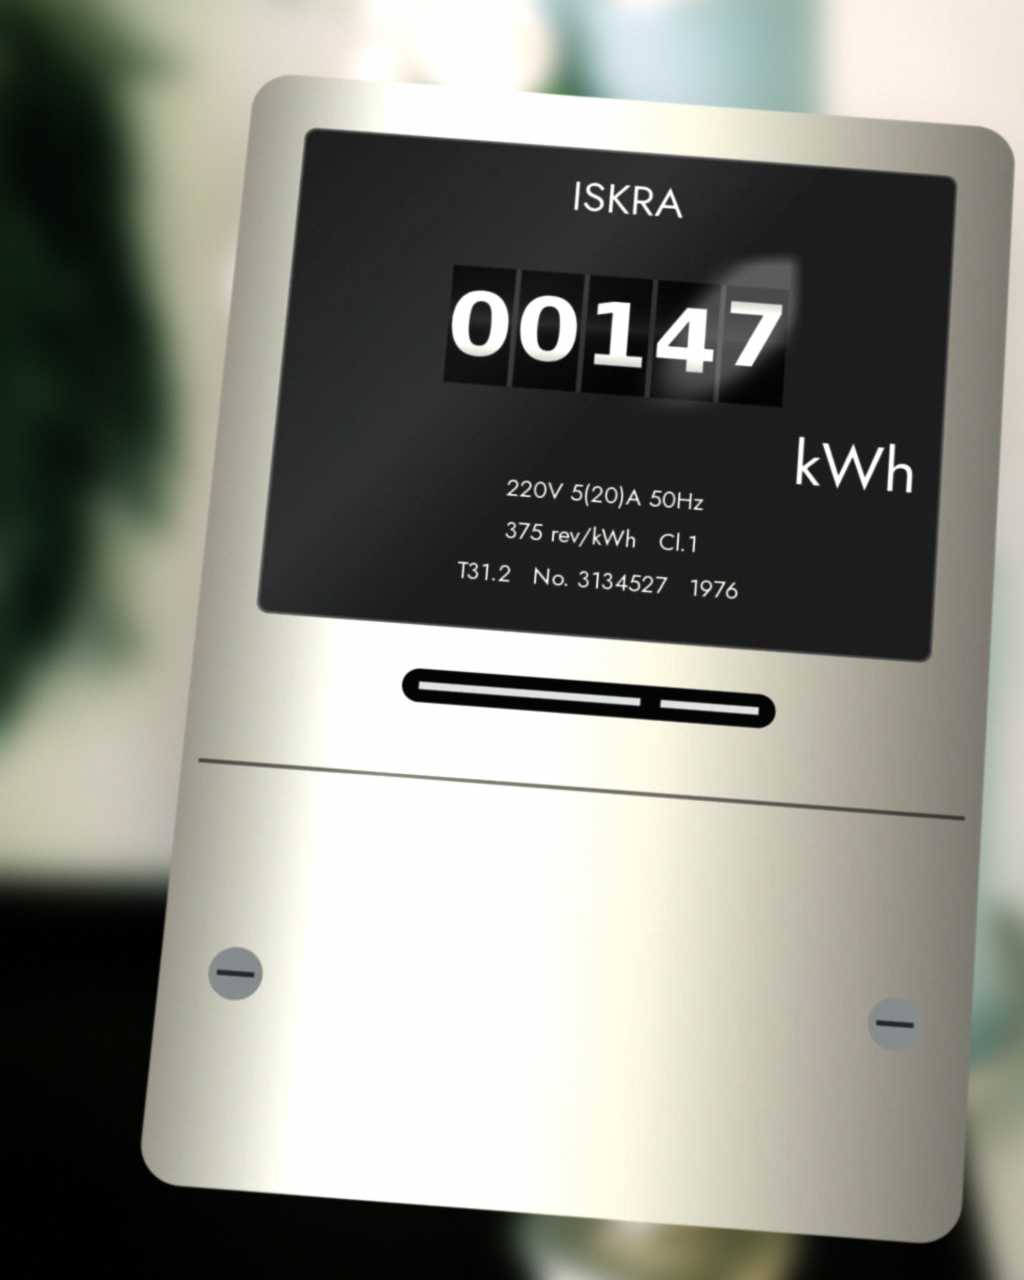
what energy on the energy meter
147 kWh
